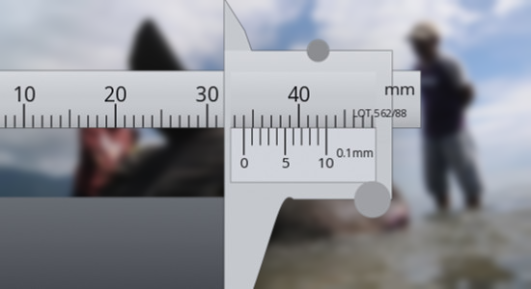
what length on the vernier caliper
34.0 mm
